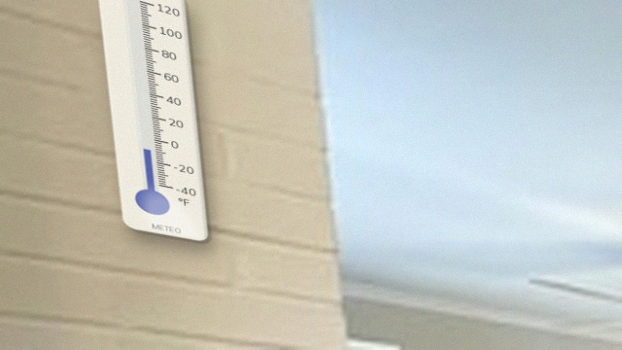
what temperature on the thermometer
-10 °F
